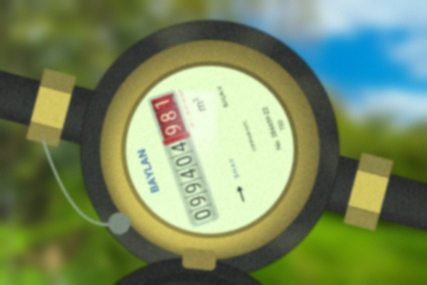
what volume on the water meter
99404.981 m³
